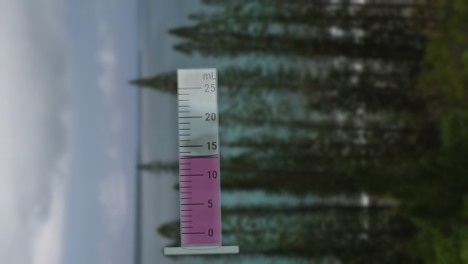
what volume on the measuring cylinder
13 mL
